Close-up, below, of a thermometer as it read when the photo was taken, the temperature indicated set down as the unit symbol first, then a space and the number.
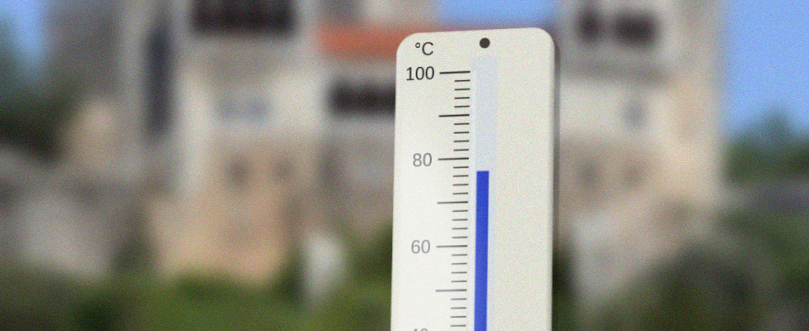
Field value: °C 77
